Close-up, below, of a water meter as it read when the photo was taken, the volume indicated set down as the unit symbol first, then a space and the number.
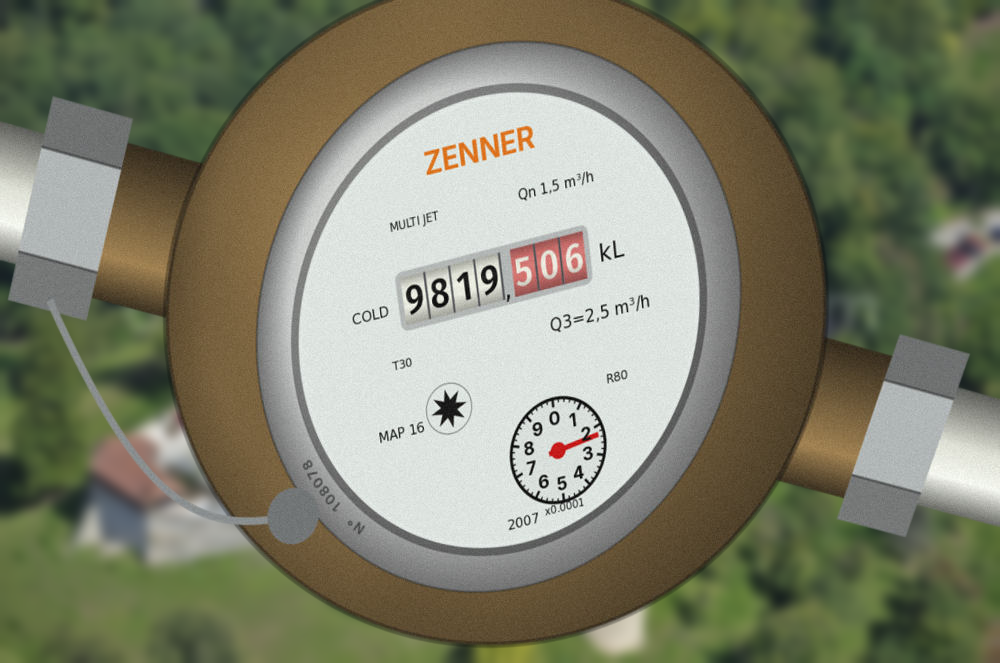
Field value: kL 9819.5062
